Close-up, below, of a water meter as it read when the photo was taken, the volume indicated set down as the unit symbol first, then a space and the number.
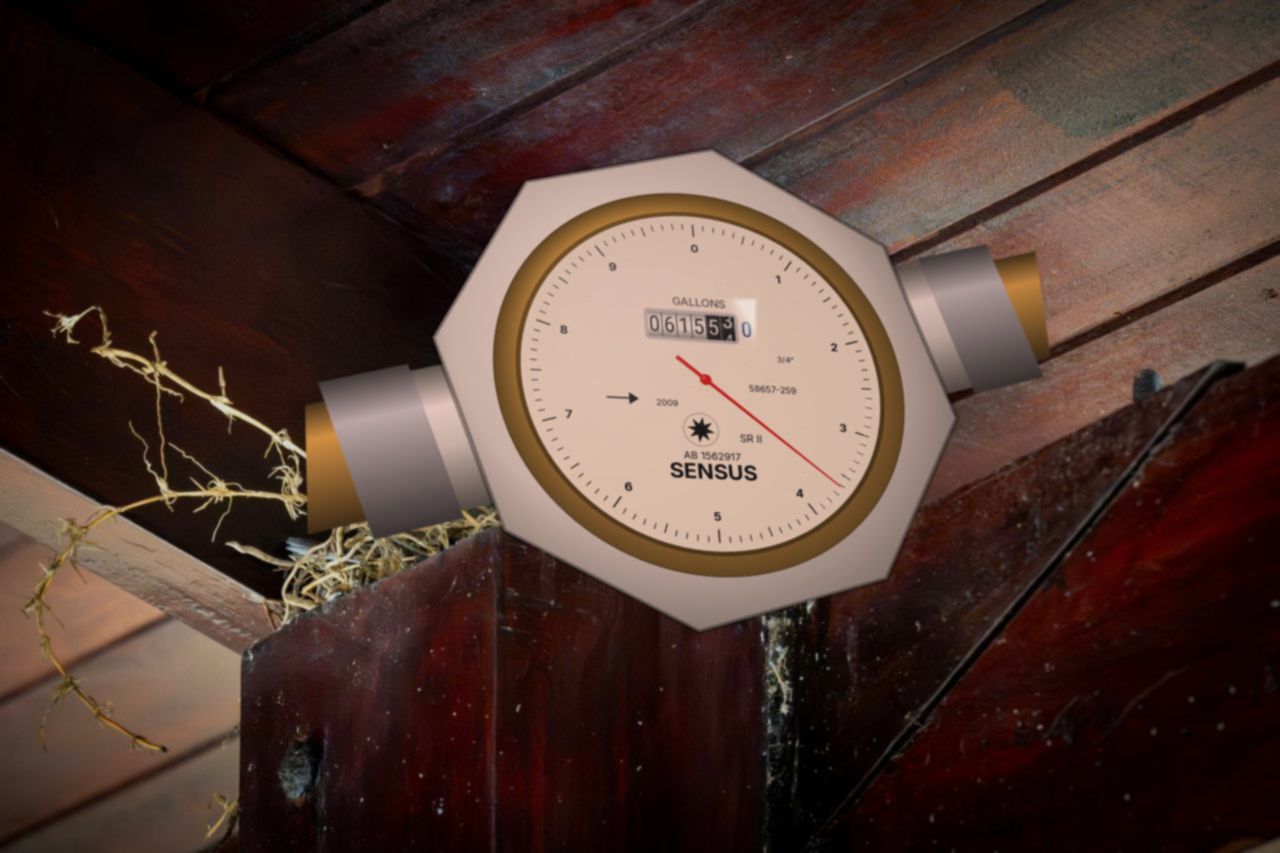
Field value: gal 615533.6
